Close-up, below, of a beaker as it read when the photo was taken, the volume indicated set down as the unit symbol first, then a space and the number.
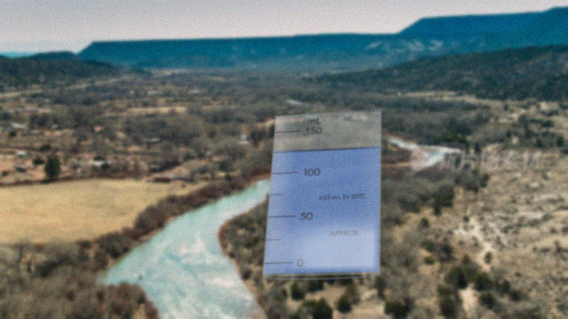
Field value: mL 125
